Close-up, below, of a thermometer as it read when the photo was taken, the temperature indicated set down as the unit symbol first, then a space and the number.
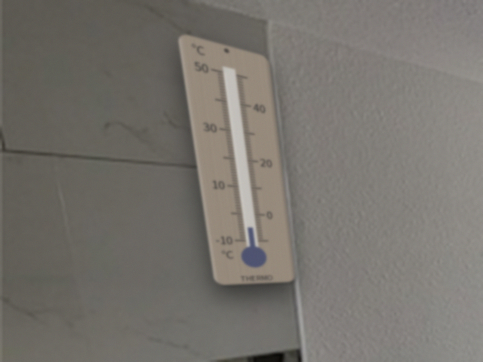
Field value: °C -5
